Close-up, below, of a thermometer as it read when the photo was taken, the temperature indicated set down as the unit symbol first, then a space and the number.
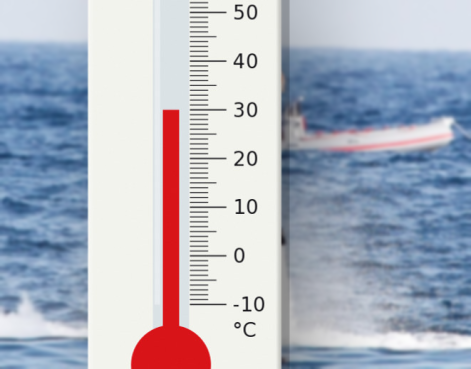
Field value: °C 30
